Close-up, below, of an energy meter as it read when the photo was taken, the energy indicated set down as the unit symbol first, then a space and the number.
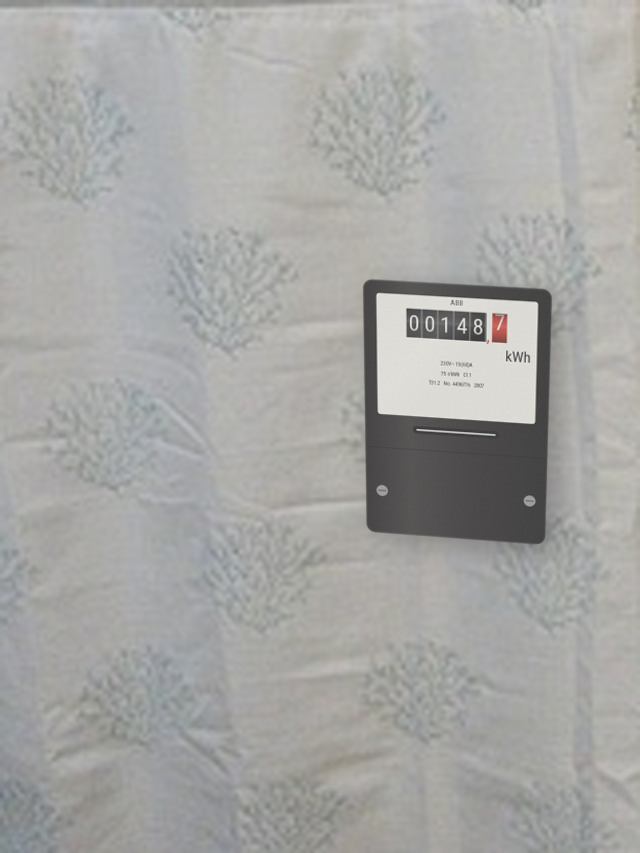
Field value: kWh 148.7
